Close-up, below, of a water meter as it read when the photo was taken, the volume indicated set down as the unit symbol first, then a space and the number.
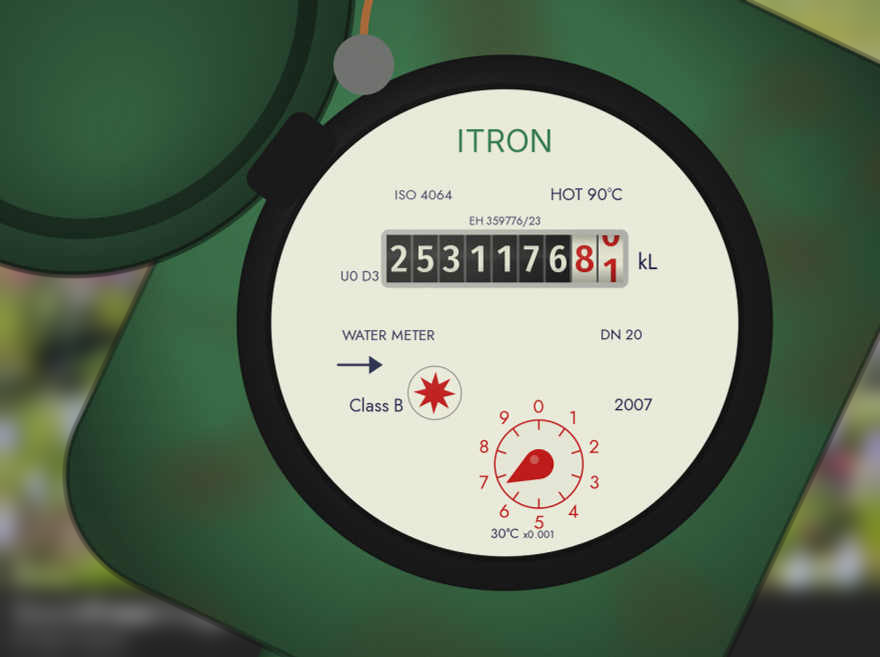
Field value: kL 2531176.806
